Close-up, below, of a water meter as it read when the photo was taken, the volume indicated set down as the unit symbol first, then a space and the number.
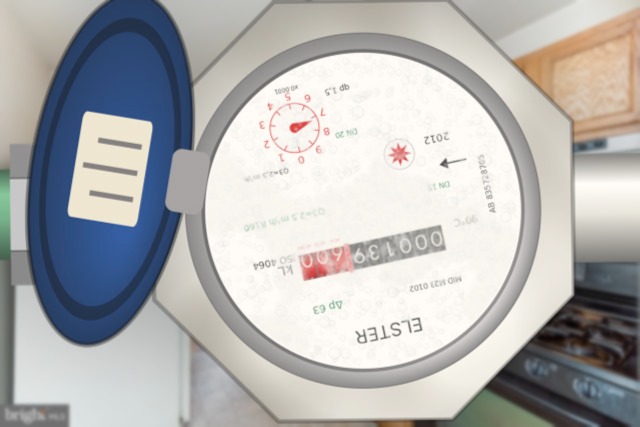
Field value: kL 139.5997
